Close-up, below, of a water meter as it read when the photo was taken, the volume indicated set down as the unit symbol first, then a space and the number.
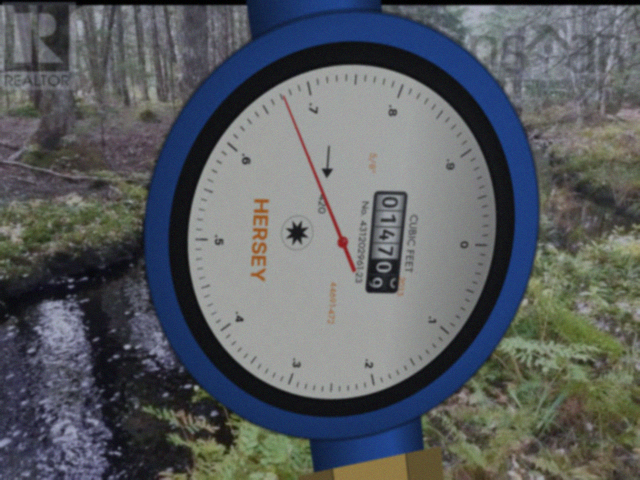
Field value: ft³ 14708.67
